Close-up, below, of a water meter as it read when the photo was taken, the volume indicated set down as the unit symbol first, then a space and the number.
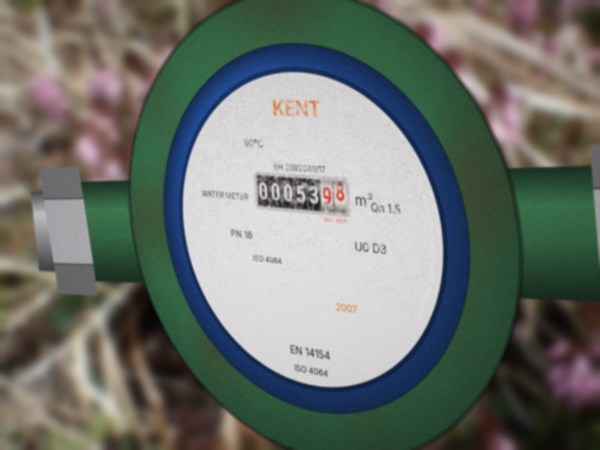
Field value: m³ 53.98
